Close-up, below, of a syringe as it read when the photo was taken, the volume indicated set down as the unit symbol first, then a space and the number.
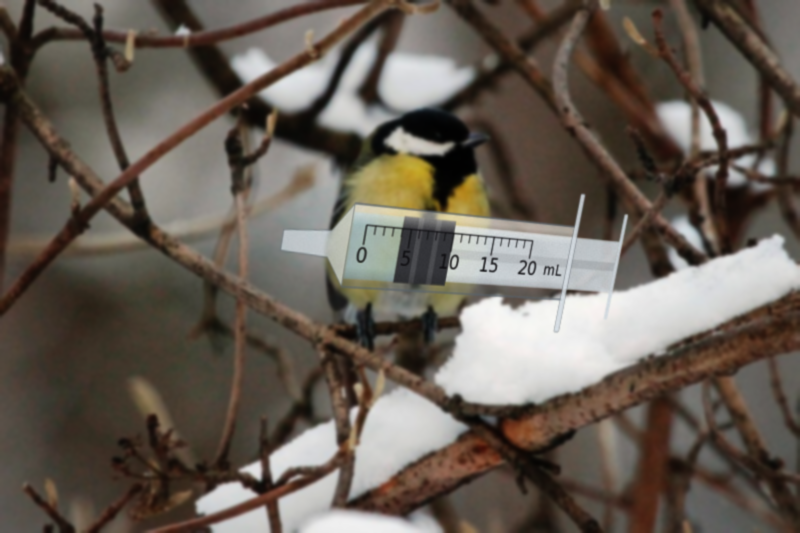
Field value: mL 4
